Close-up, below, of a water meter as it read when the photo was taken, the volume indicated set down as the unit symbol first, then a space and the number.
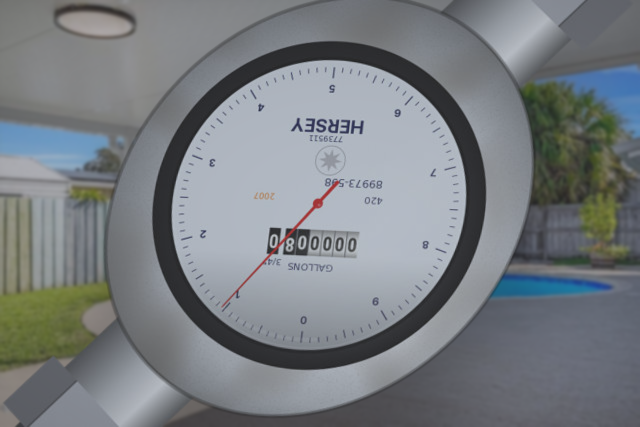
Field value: gal 81.0
